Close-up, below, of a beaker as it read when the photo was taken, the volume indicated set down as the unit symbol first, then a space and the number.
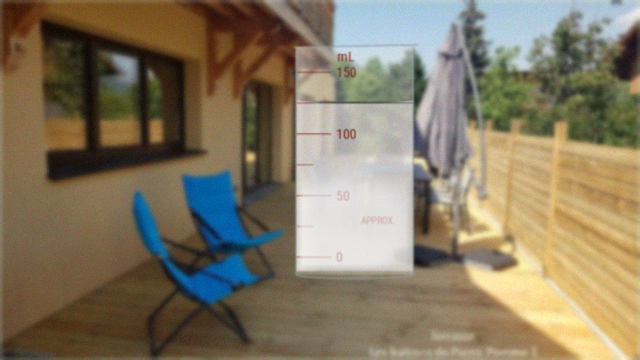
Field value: mL 125
